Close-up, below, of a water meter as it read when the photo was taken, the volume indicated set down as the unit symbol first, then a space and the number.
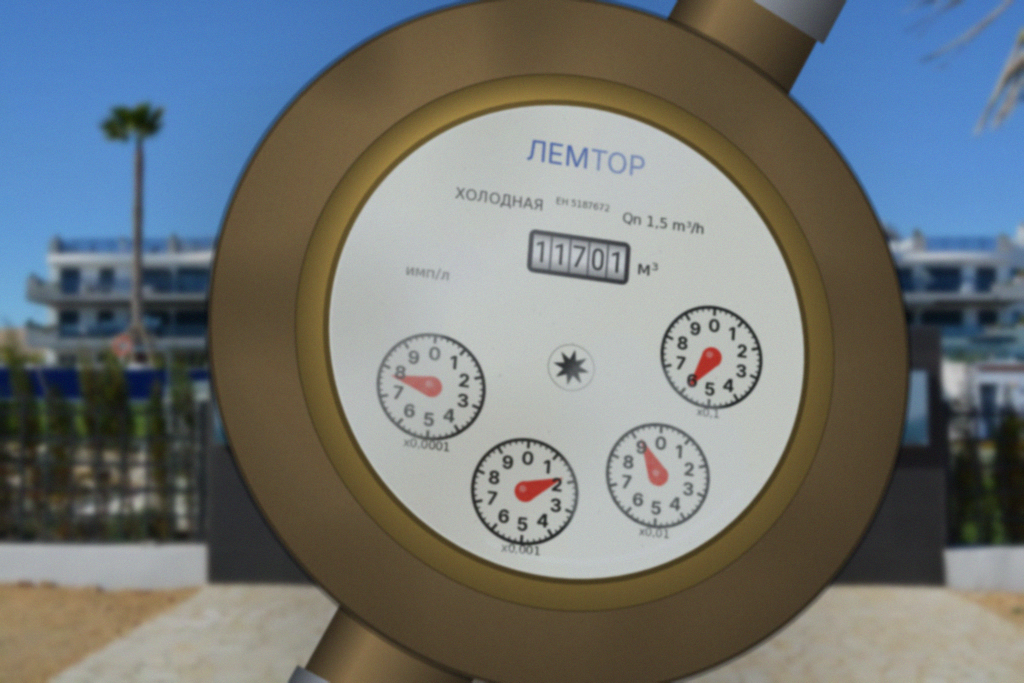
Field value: m³ 11701.5917
